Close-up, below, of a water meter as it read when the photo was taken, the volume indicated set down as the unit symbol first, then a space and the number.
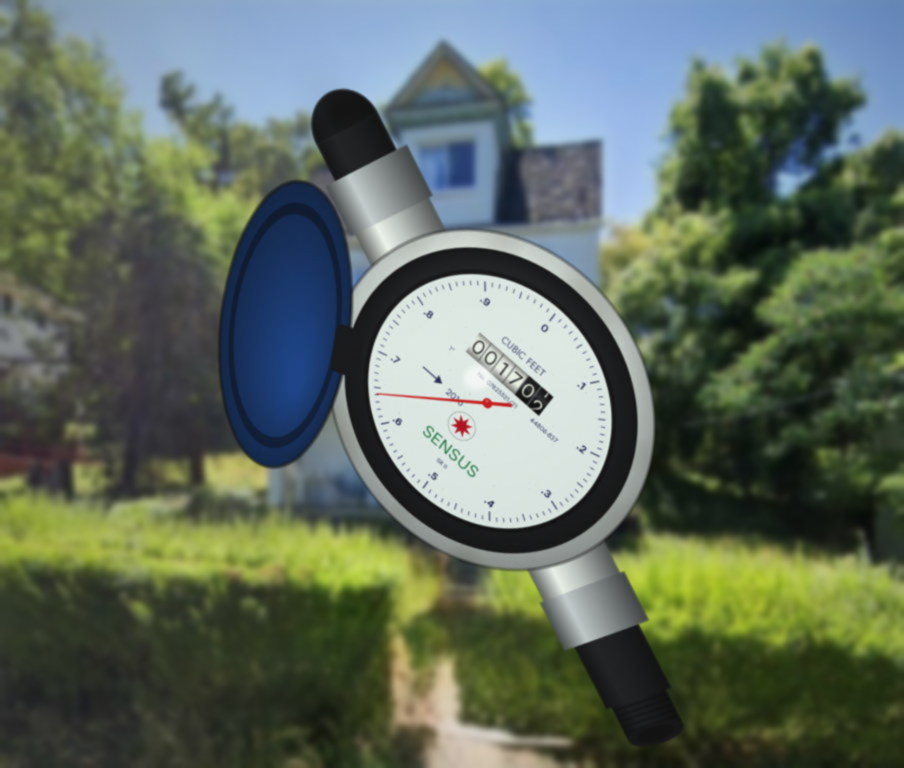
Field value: ft³ 1701.64
